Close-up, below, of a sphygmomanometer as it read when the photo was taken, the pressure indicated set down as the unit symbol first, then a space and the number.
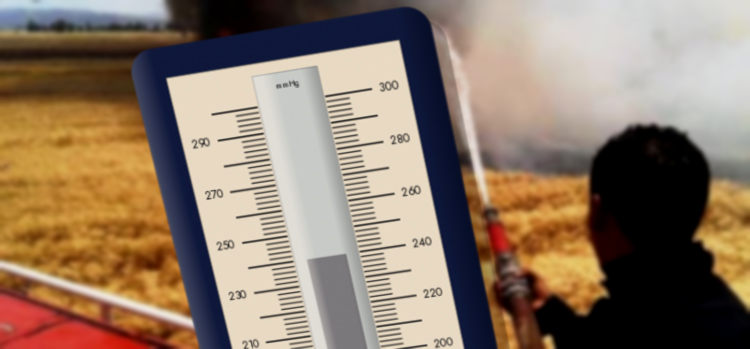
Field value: mmHg 240
